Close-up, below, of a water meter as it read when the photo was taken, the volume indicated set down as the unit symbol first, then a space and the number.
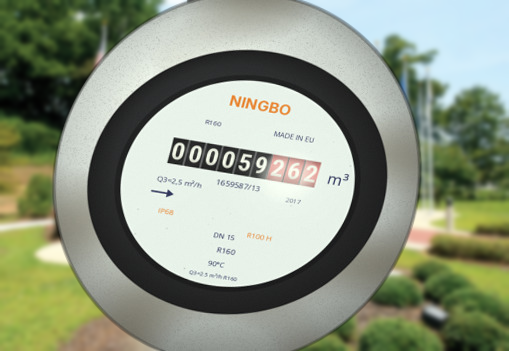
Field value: m³ 59.262
